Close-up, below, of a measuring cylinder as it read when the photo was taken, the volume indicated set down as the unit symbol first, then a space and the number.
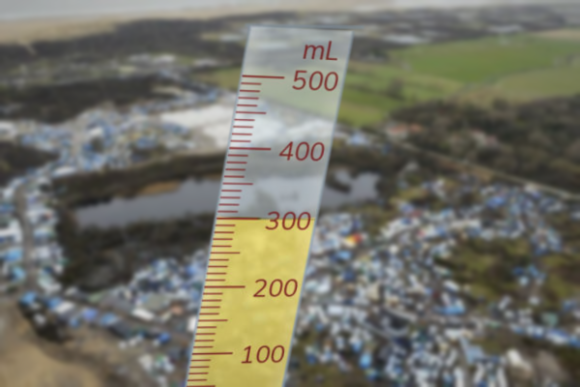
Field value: mL 300
